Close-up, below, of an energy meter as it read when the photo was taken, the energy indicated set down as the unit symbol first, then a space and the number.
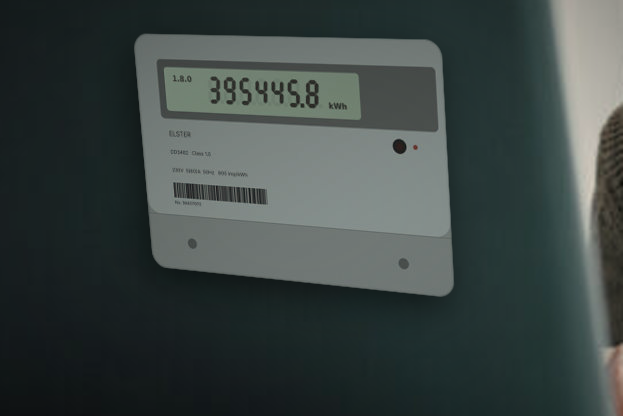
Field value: kWh 395445.8
